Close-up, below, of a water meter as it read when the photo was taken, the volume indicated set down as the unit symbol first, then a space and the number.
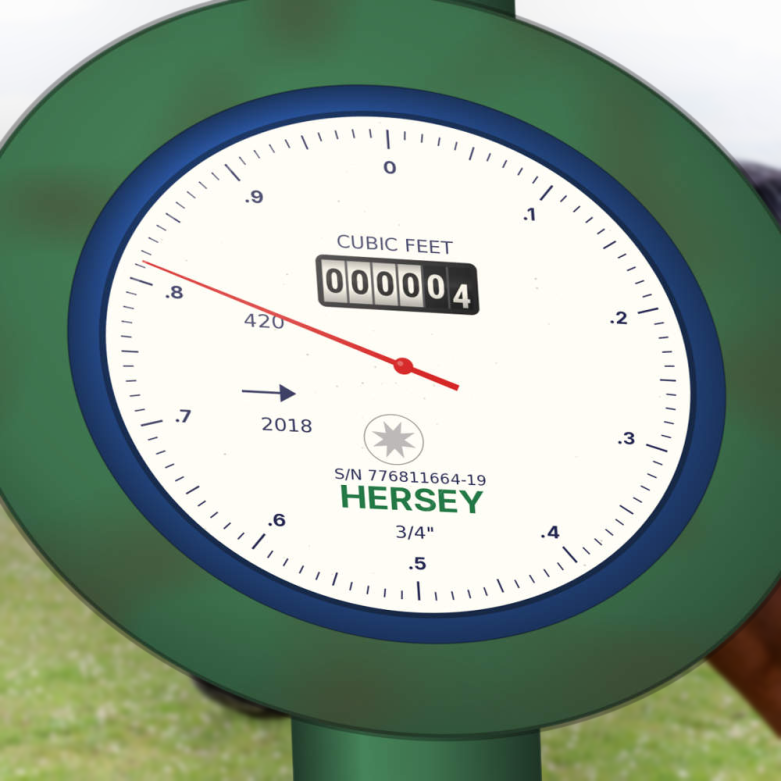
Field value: ft³ 3.81
